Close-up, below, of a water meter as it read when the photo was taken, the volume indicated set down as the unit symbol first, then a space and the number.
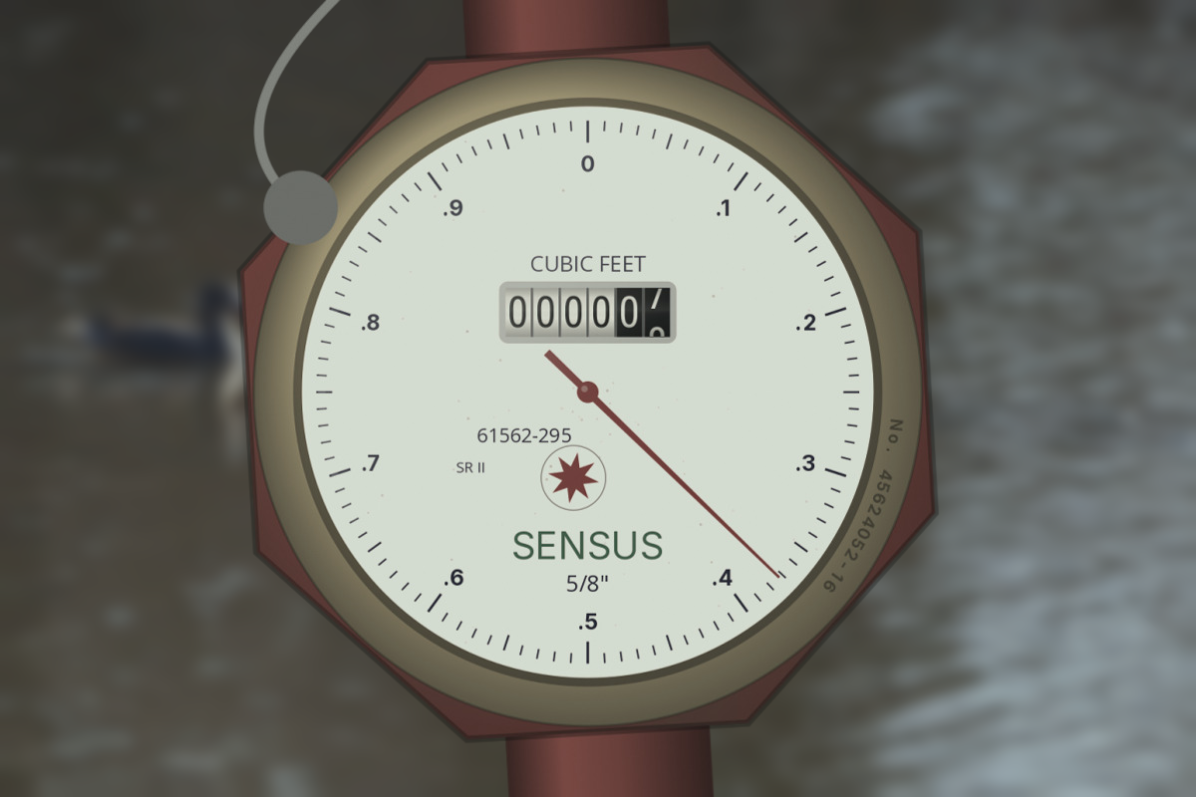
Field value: ft³ 7.37
